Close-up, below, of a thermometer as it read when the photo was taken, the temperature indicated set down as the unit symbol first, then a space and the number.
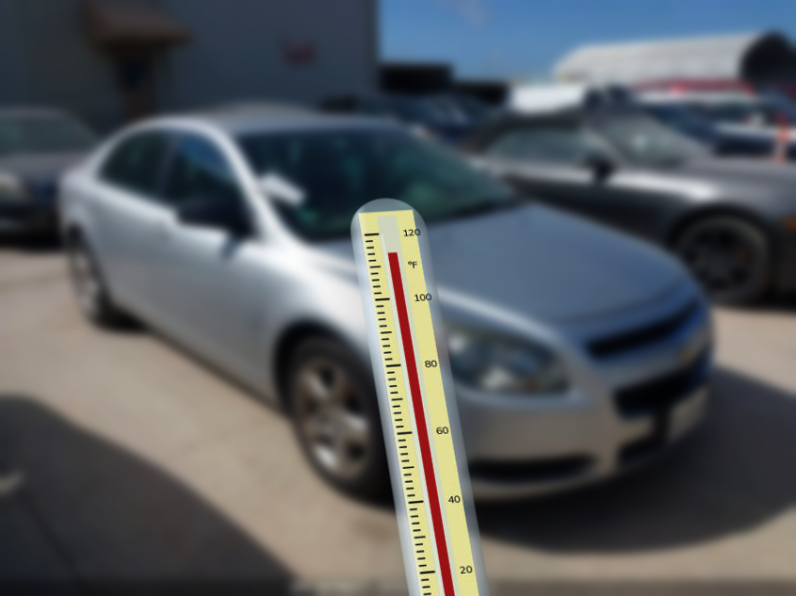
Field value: °F 114
